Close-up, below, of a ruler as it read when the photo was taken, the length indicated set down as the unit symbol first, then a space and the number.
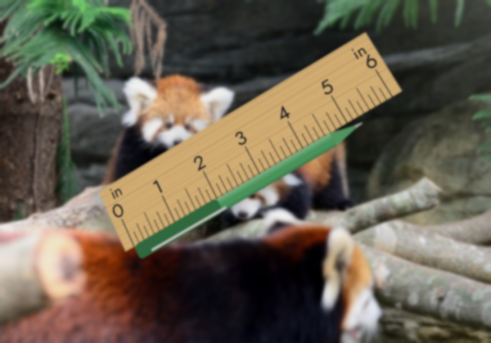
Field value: in 5.25
